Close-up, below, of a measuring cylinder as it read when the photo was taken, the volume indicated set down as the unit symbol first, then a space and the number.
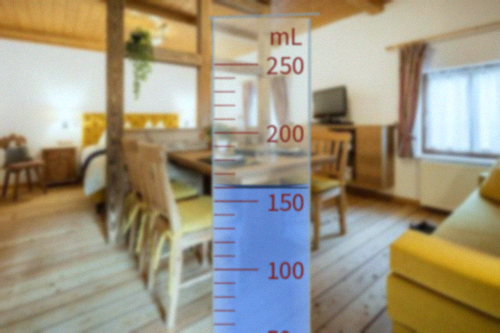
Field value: mL 160
